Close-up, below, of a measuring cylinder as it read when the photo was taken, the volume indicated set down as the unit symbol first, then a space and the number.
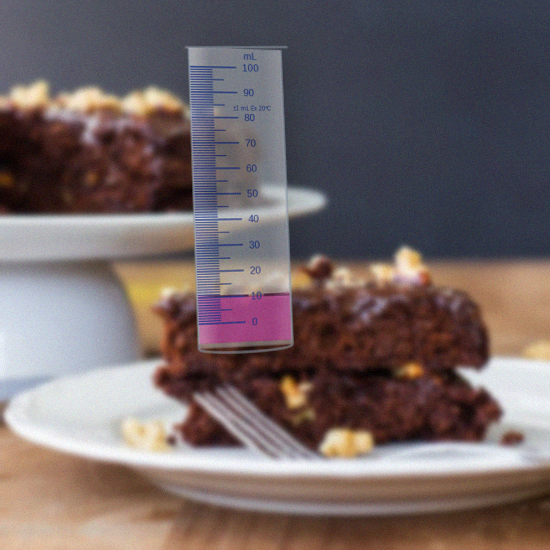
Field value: mL 10
